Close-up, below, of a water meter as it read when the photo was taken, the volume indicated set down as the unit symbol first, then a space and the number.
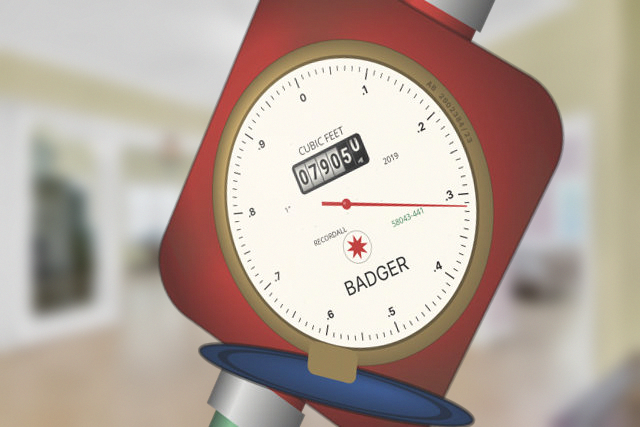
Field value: ft³ 79050.31
